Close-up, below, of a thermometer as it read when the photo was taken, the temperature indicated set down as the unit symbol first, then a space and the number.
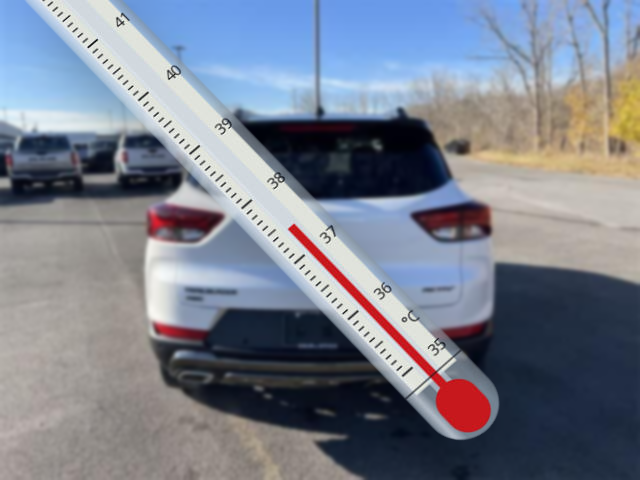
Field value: °C 37.4
